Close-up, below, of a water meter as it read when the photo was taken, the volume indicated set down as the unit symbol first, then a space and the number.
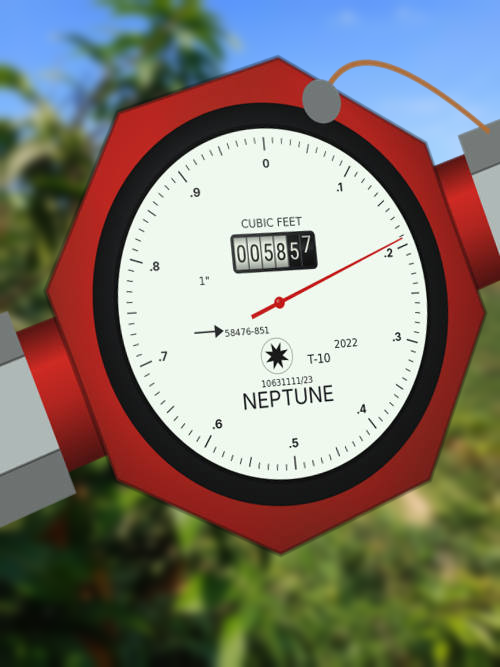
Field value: ft³ 5857.19
